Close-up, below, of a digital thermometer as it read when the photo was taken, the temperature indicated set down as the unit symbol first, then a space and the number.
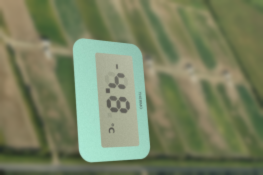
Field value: °C -4.8
